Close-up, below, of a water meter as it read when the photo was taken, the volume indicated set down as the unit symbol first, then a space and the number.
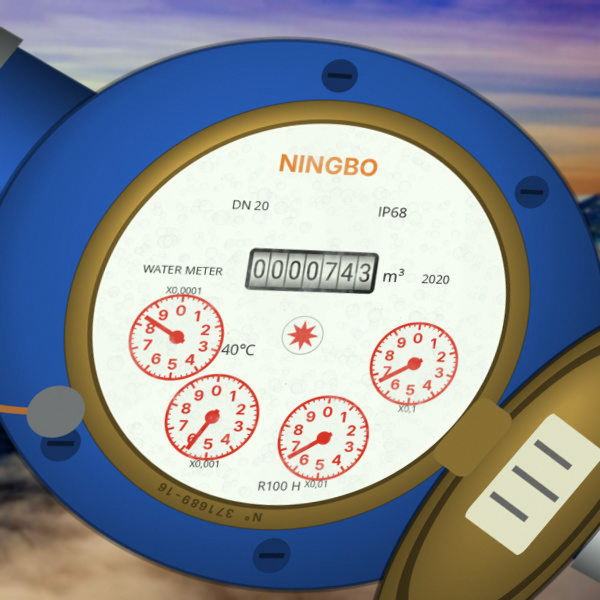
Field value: m³ 743.6658
